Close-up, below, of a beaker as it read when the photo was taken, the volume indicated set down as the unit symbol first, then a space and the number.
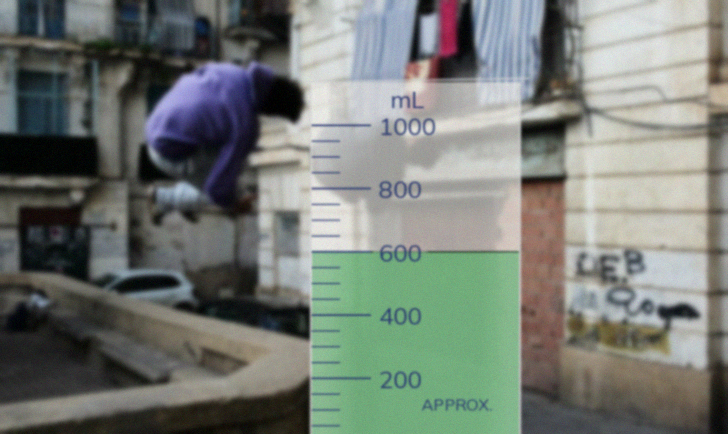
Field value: mL 600
